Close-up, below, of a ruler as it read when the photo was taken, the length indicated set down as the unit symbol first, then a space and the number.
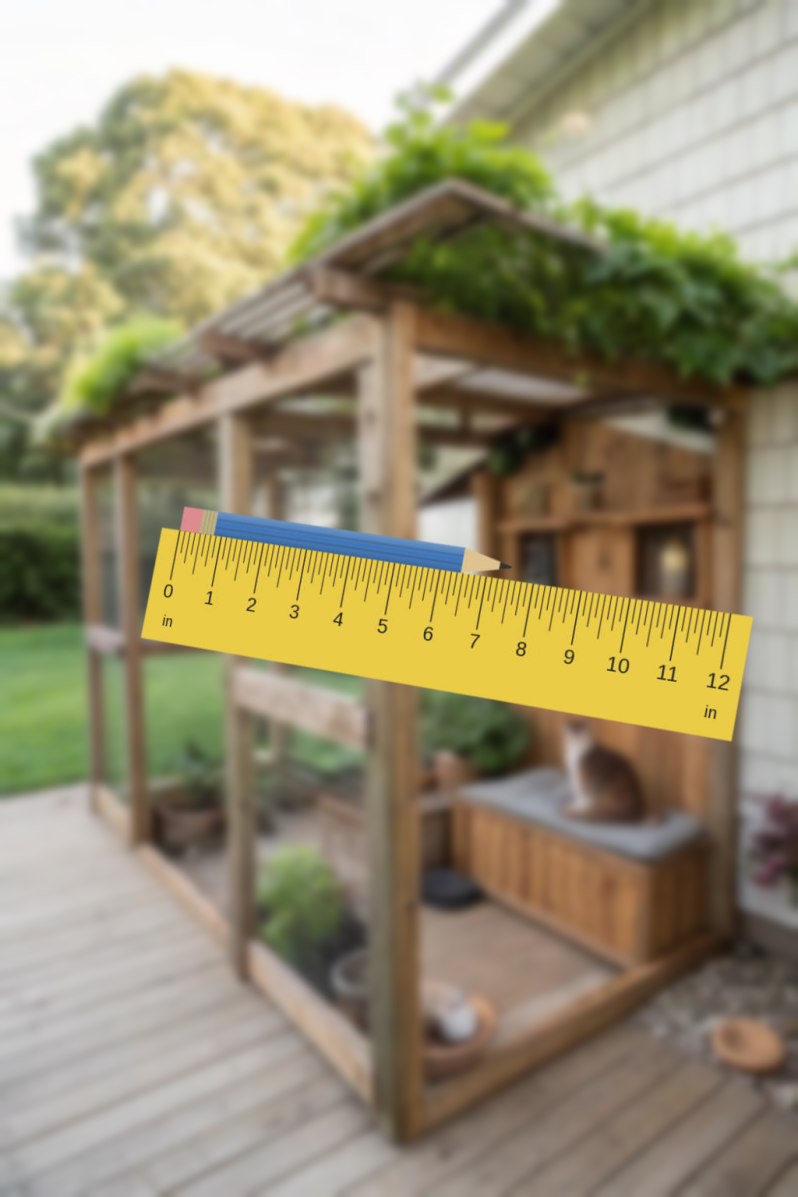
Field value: in 7.5
